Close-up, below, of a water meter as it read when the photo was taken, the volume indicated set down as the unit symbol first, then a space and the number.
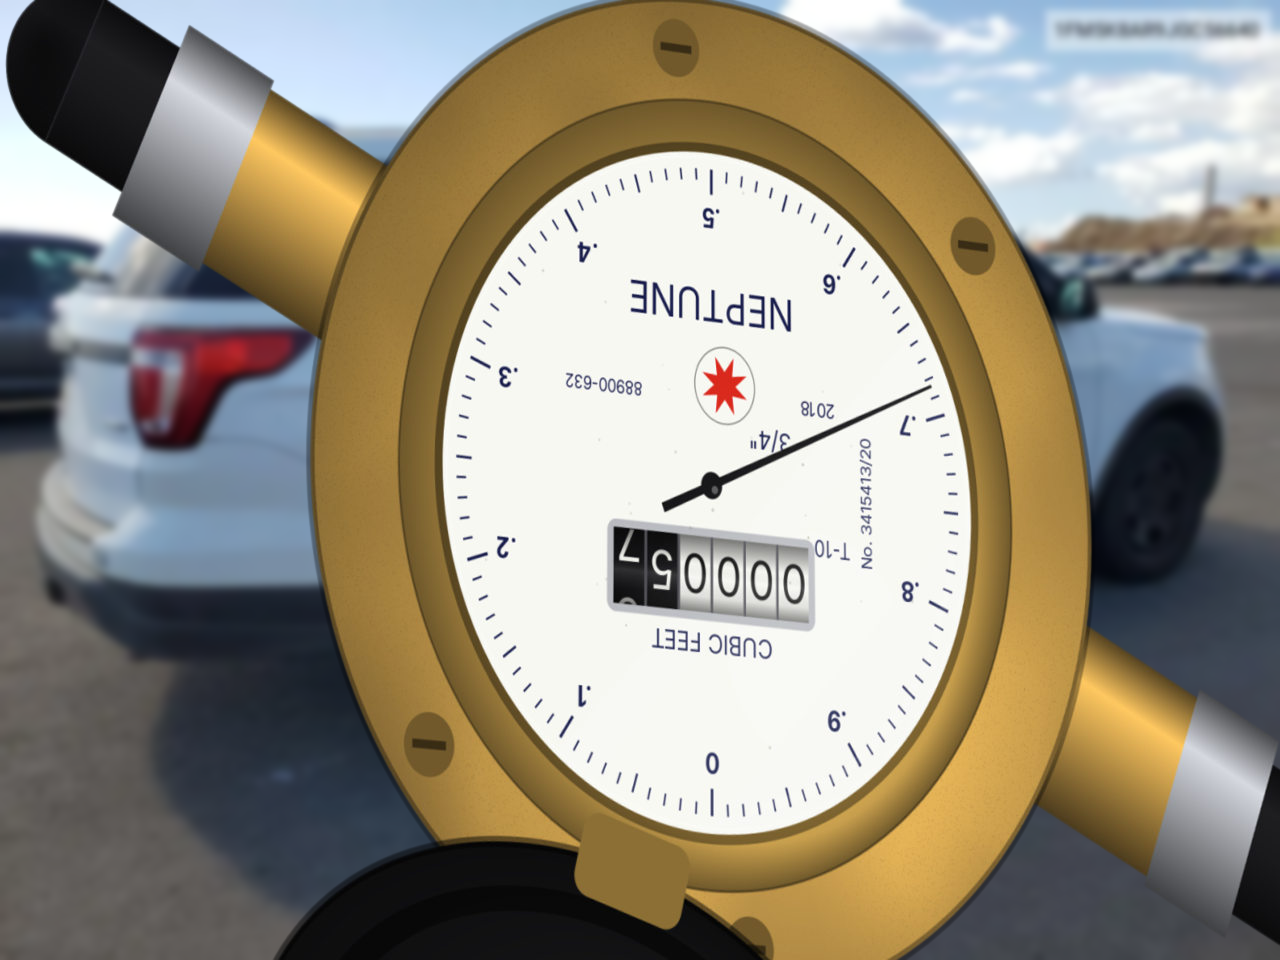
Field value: ft³ 56.68
